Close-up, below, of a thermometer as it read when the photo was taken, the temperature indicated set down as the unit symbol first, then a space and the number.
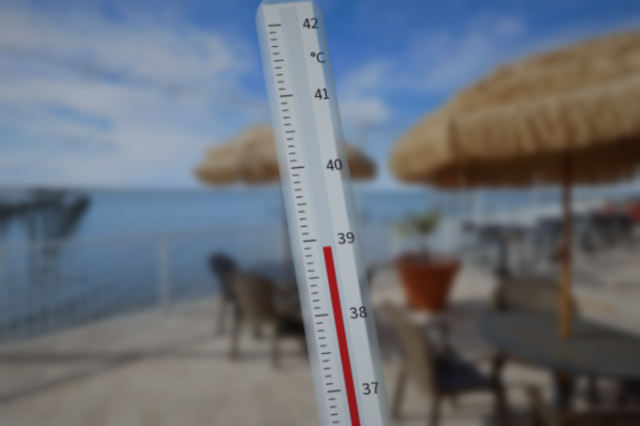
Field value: °C 38.9
